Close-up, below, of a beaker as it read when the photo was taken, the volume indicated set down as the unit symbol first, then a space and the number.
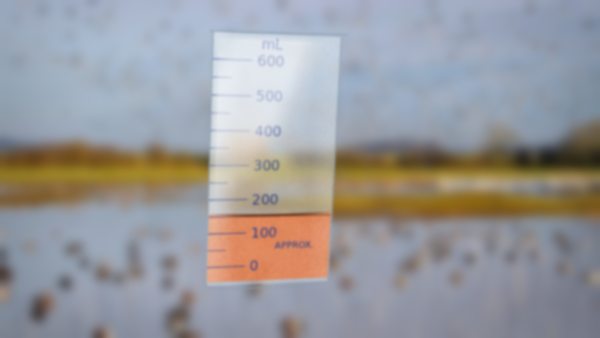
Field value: mL 150
